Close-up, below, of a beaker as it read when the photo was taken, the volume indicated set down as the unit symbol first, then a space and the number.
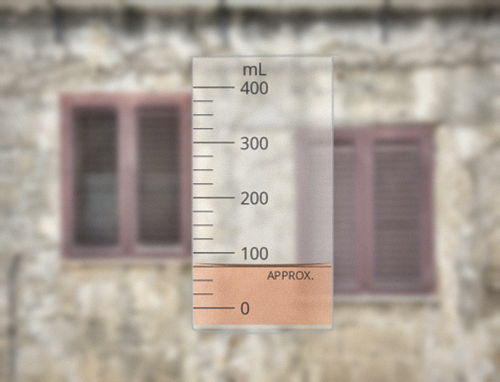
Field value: mL 75
